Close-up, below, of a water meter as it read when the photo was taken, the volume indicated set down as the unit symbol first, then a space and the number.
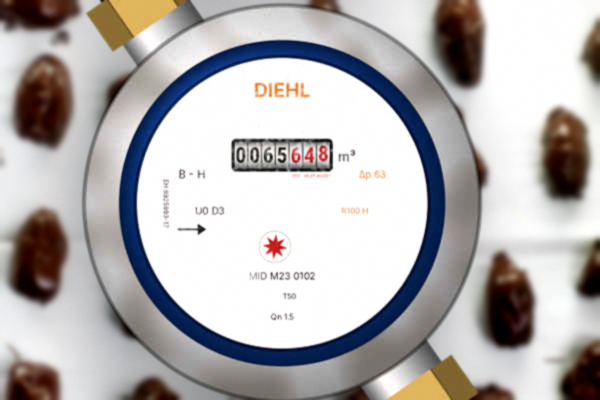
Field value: m³ 65.648
